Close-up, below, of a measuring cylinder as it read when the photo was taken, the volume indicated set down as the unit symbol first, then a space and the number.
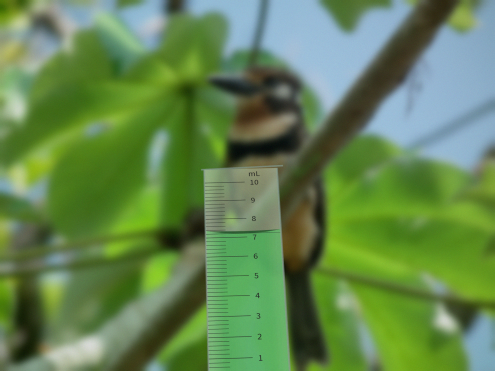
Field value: mL 7.2
